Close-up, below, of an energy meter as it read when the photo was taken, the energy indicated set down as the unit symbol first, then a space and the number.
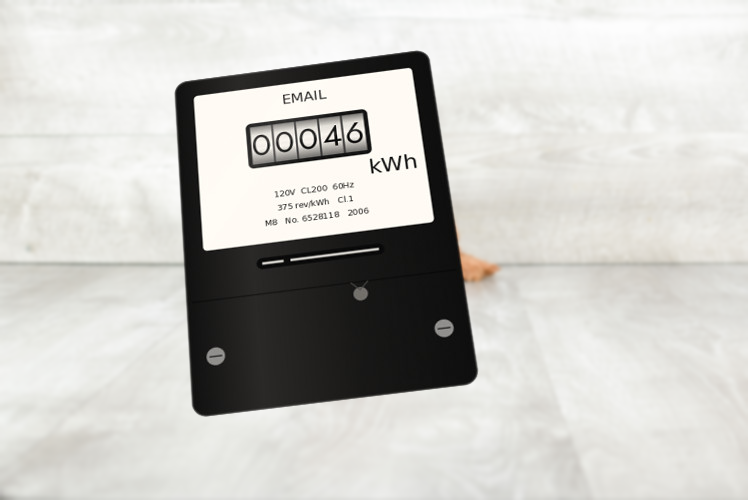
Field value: kWh 46
